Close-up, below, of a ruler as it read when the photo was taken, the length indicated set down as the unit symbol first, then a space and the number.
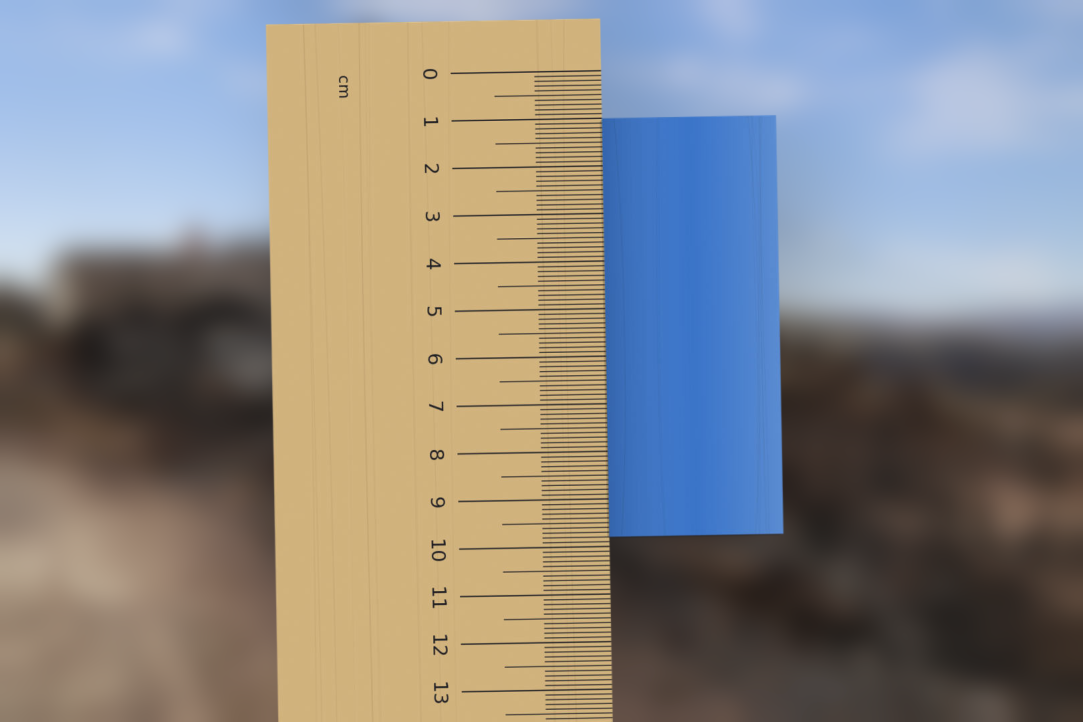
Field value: cm 8.8
